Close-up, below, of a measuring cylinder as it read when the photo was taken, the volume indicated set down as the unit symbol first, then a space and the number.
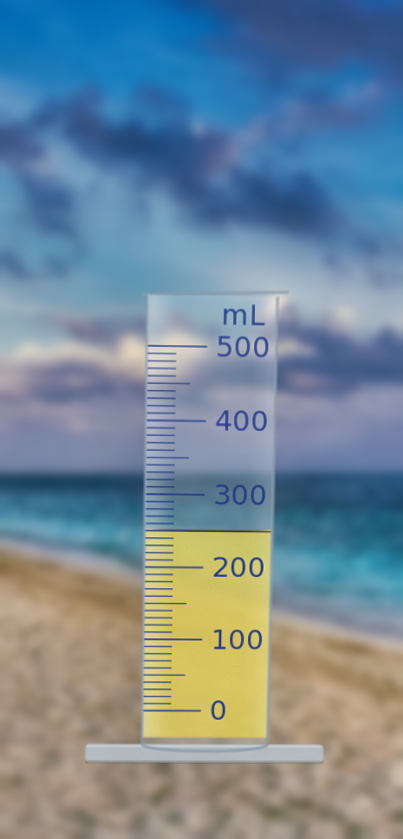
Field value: mL 250
